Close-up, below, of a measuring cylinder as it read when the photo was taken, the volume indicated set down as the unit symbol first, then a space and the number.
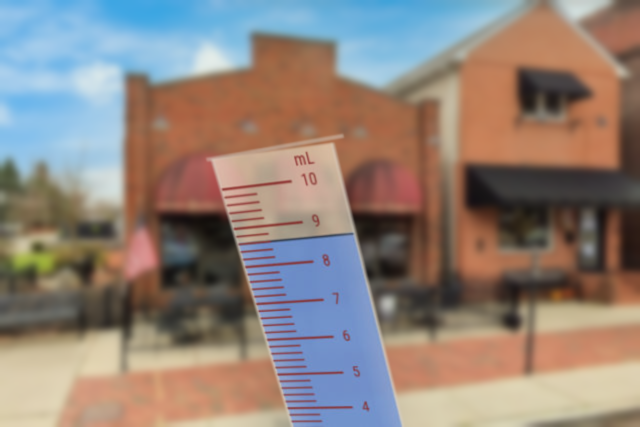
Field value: mL 8.6
